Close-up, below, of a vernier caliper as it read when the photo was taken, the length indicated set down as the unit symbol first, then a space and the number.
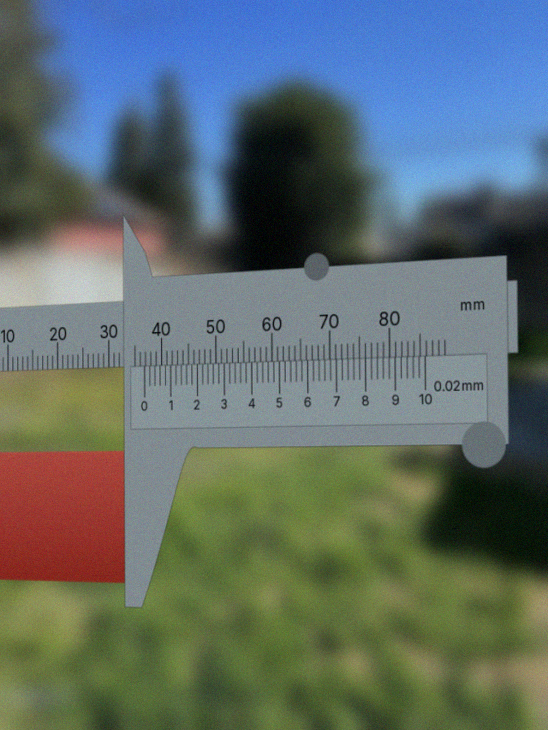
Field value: mm 36.8
